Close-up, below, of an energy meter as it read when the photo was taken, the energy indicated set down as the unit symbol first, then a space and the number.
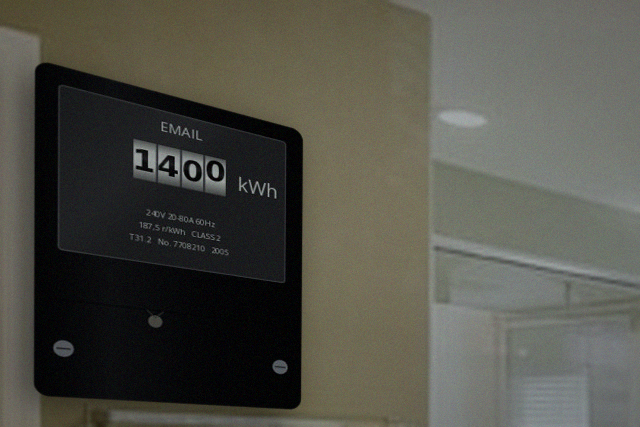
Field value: kWh 1400
